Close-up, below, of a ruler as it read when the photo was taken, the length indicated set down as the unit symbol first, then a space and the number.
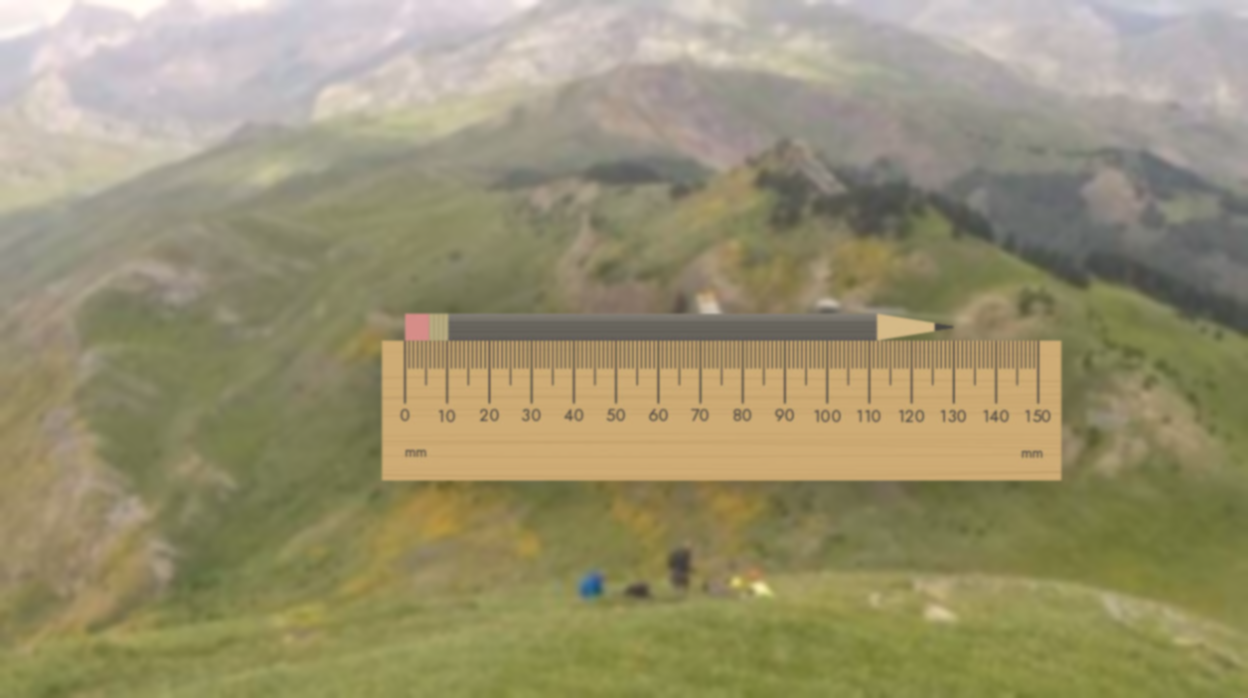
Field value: mm 130
